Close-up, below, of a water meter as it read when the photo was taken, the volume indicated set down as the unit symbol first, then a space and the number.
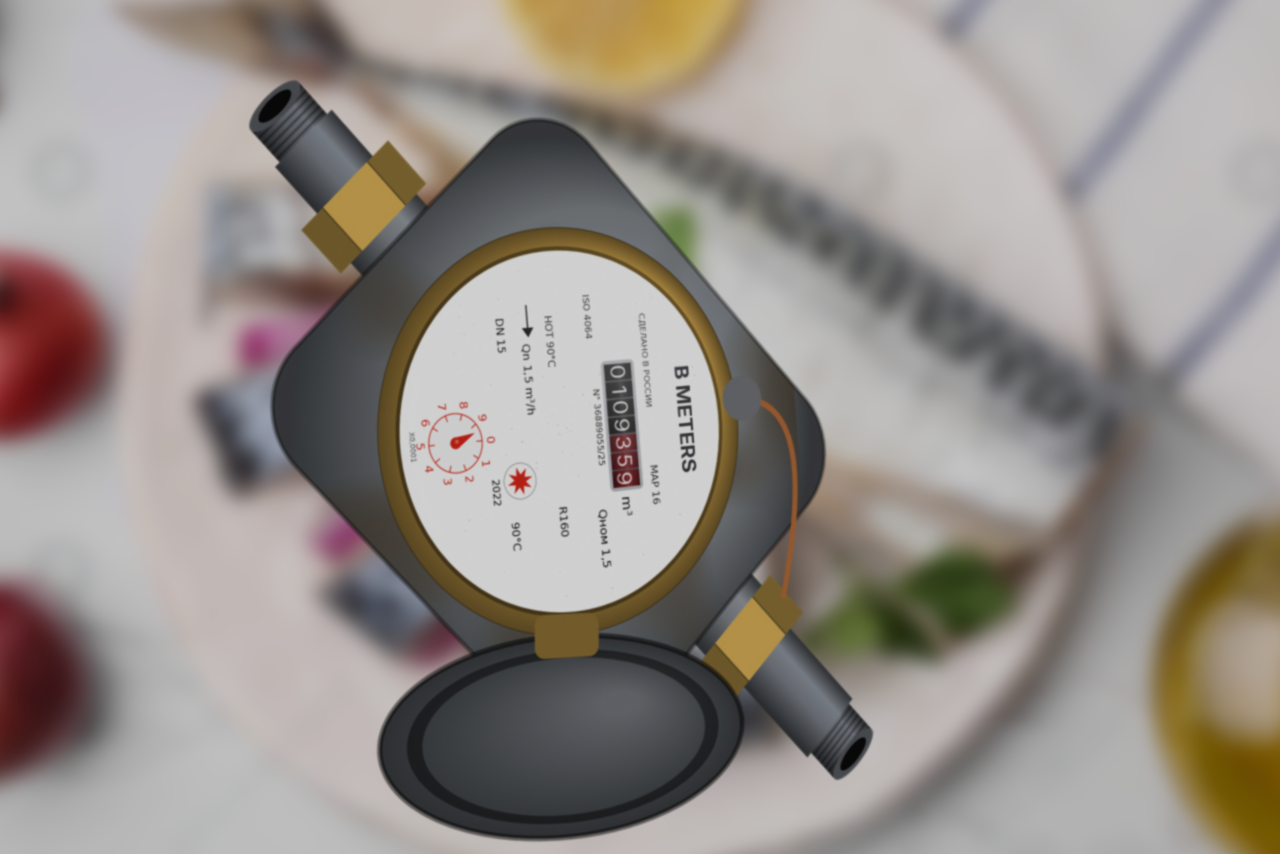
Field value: m³ 109.3589
